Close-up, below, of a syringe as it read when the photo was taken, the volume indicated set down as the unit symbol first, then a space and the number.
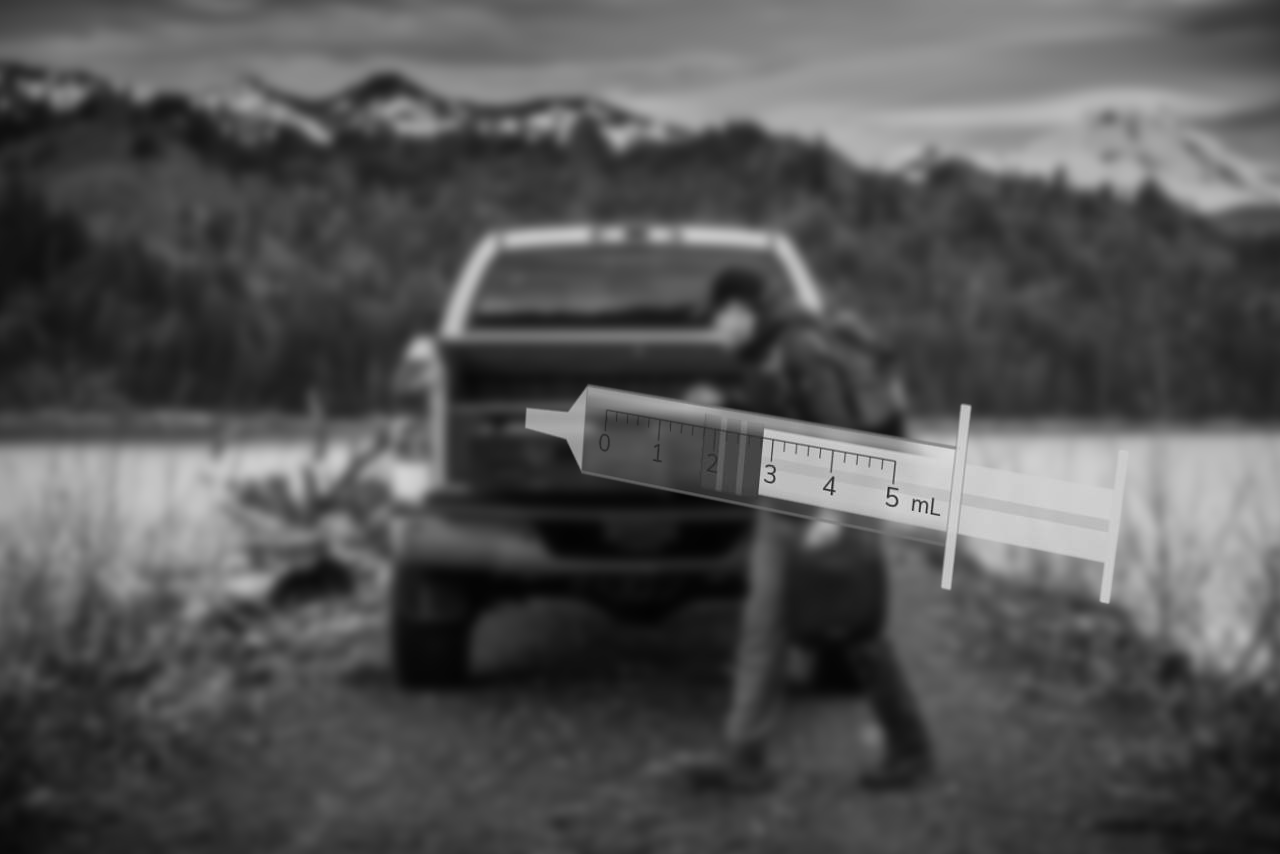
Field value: mL 1.8
